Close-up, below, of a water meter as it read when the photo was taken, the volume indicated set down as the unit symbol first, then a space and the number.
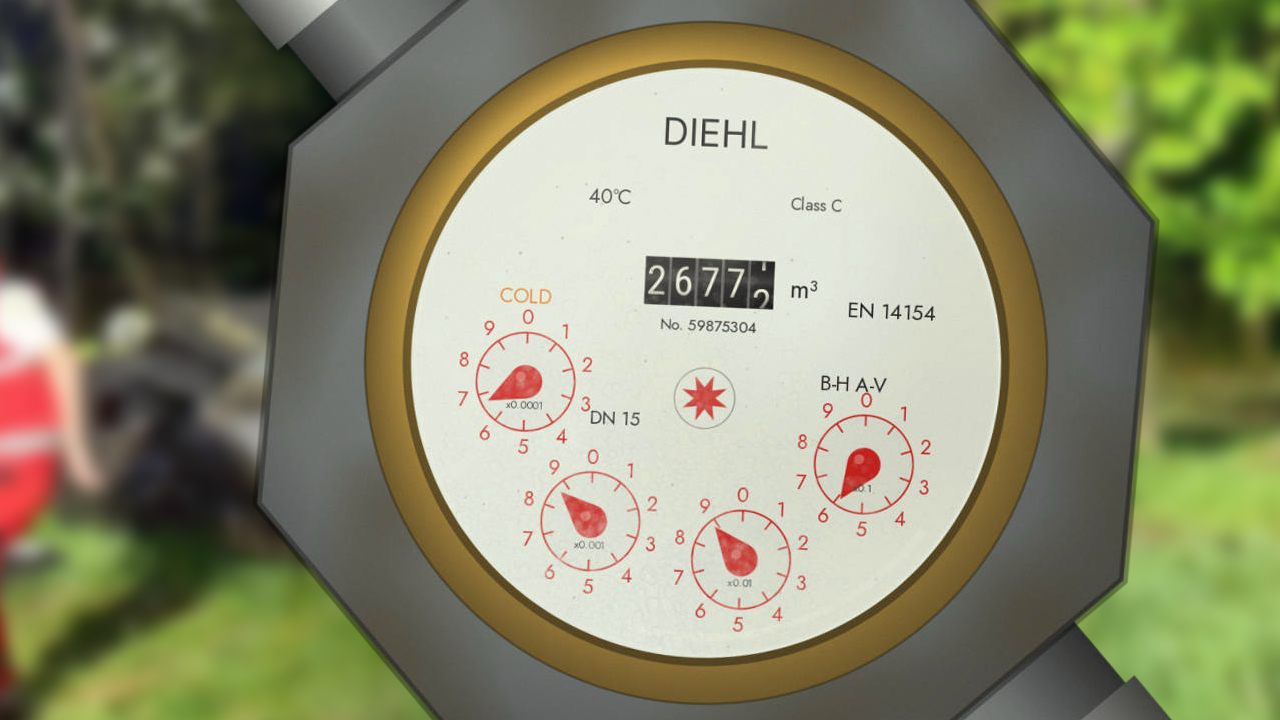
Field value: m³ 26771.5886
